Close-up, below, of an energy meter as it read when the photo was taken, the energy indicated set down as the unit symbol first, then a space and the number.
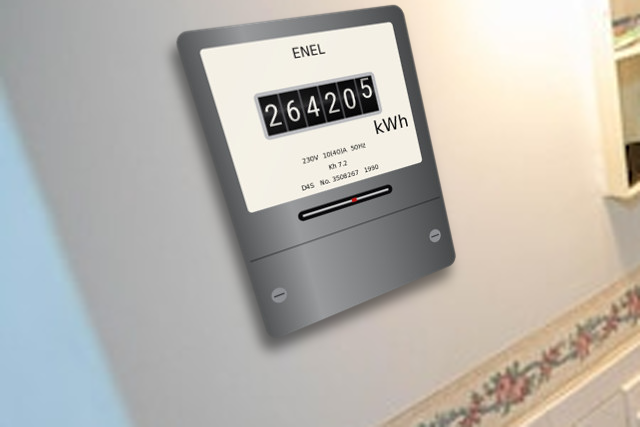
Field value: kWh 264205
